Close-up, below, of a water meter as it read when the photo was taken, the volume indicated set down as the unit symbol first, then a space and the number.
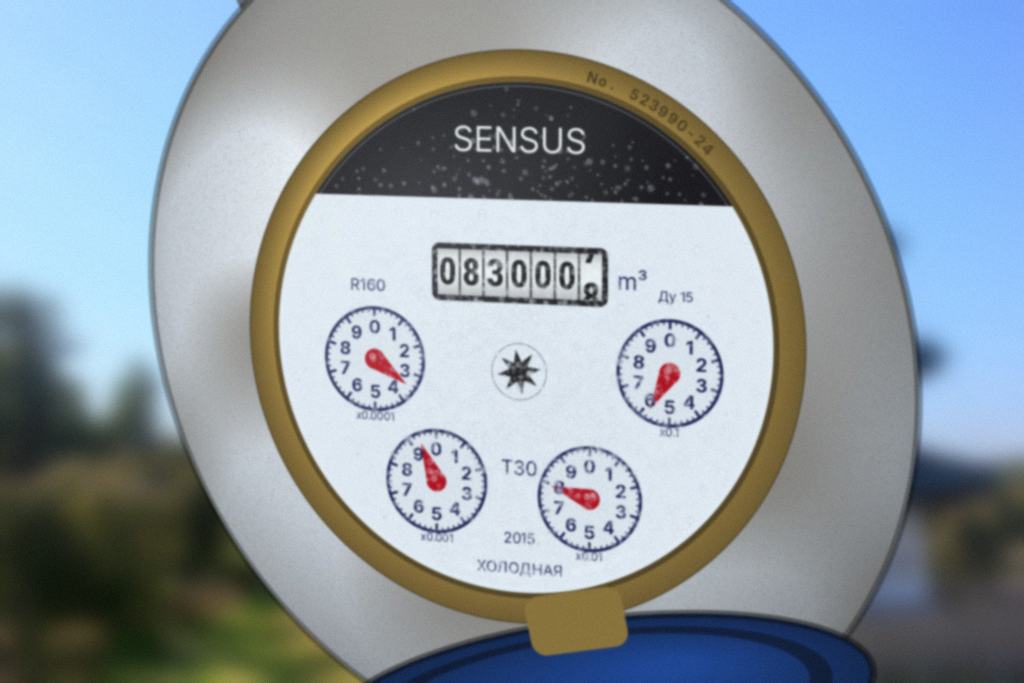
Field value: m³ 830007.5793
